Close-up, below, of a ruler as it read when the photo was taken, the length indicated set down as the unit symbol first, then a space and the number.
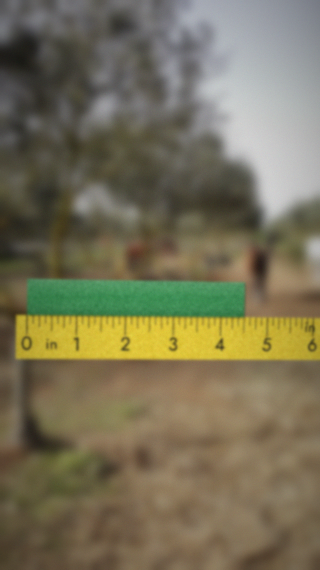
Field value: in 4.5
